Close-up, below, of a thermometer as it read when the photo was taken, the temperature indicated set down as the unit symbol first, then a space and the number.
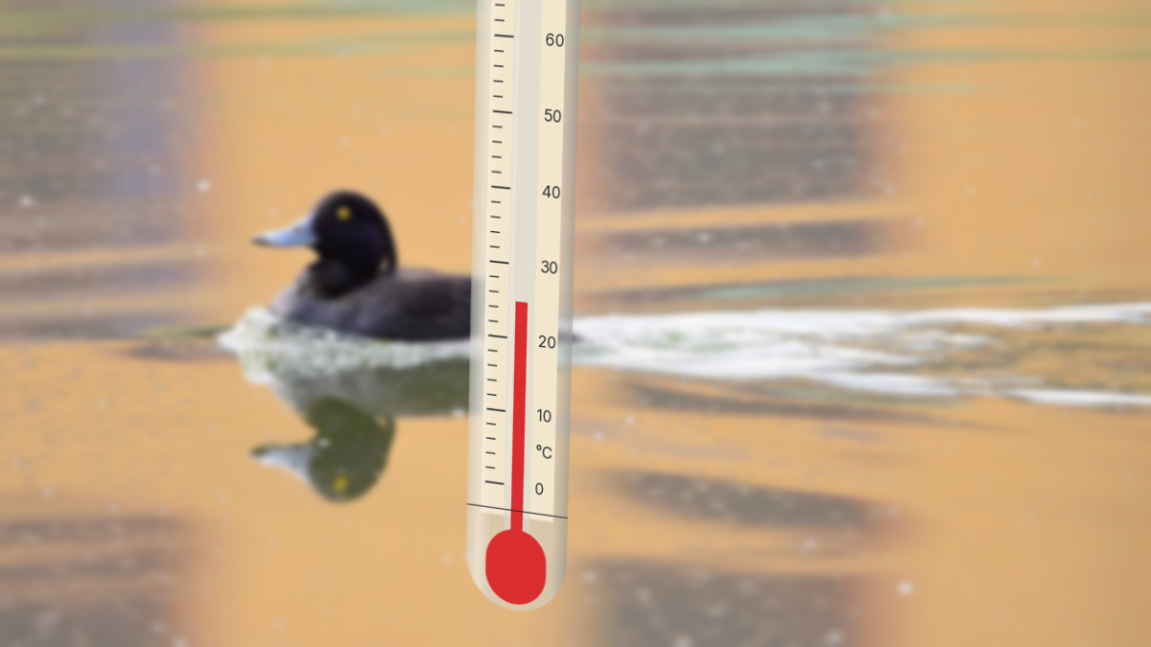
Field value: °C 25
